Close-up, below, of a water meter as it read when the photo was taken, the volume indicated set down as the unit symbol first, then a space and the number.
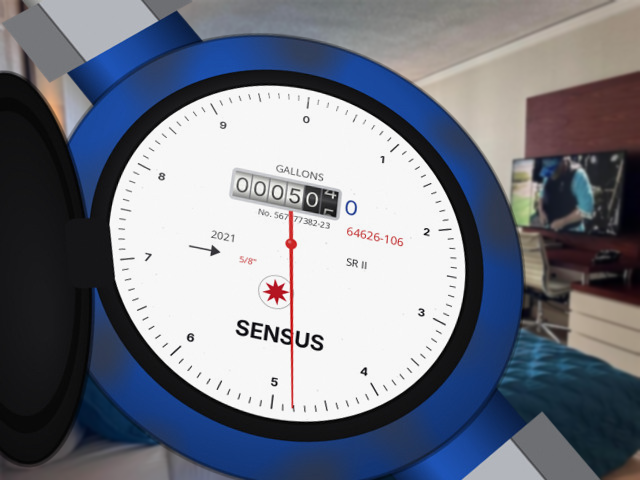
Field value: gal 5044.8
